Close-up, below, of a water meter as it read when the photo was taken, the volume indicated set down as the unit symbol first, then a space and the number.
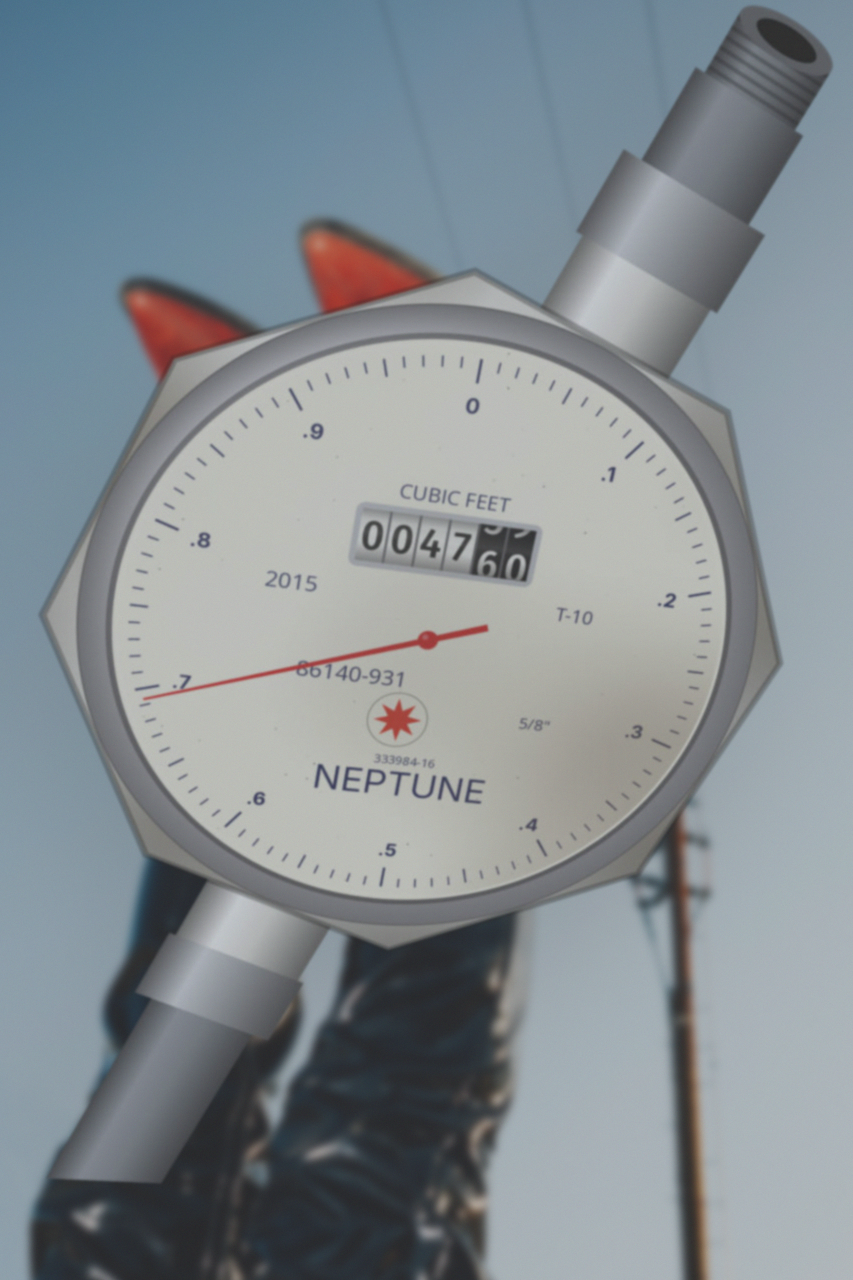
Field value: ft³ 4759.69
